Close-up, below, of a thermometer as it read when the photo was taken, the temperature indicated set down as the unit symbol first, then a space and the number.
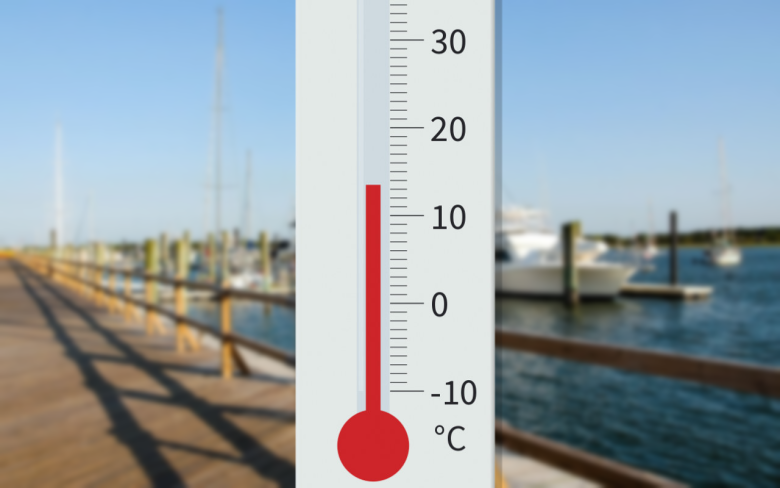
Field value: °C 13.5
